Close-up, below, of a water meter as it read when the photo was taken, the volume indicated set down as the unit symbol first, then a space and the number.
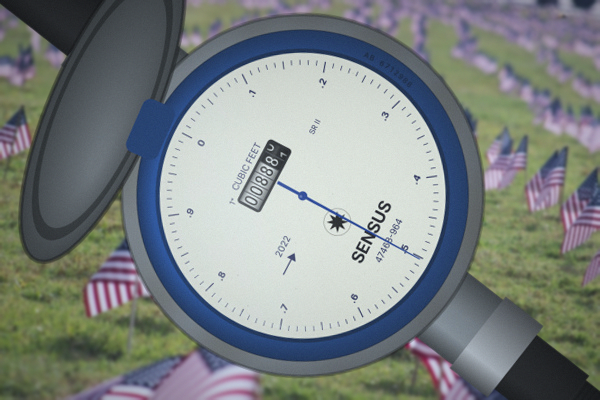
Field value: ft³ 8880.50
